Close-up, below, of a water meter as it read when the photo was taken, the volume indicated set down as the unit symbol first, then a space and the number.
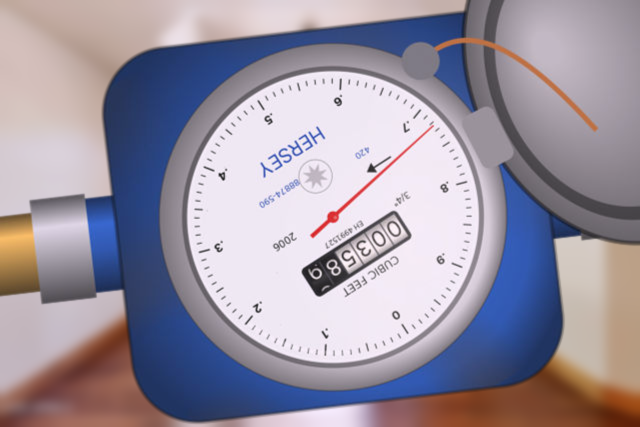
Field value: ft³ 3588.72
